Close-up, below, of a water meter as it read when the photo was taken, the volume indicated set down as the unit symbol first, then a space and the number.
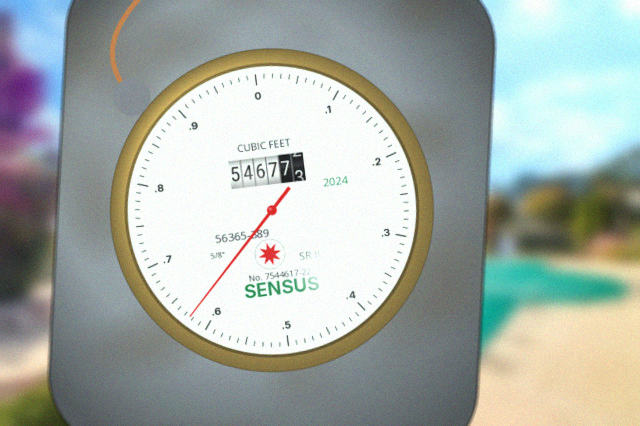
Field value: ft³ 546772.62
